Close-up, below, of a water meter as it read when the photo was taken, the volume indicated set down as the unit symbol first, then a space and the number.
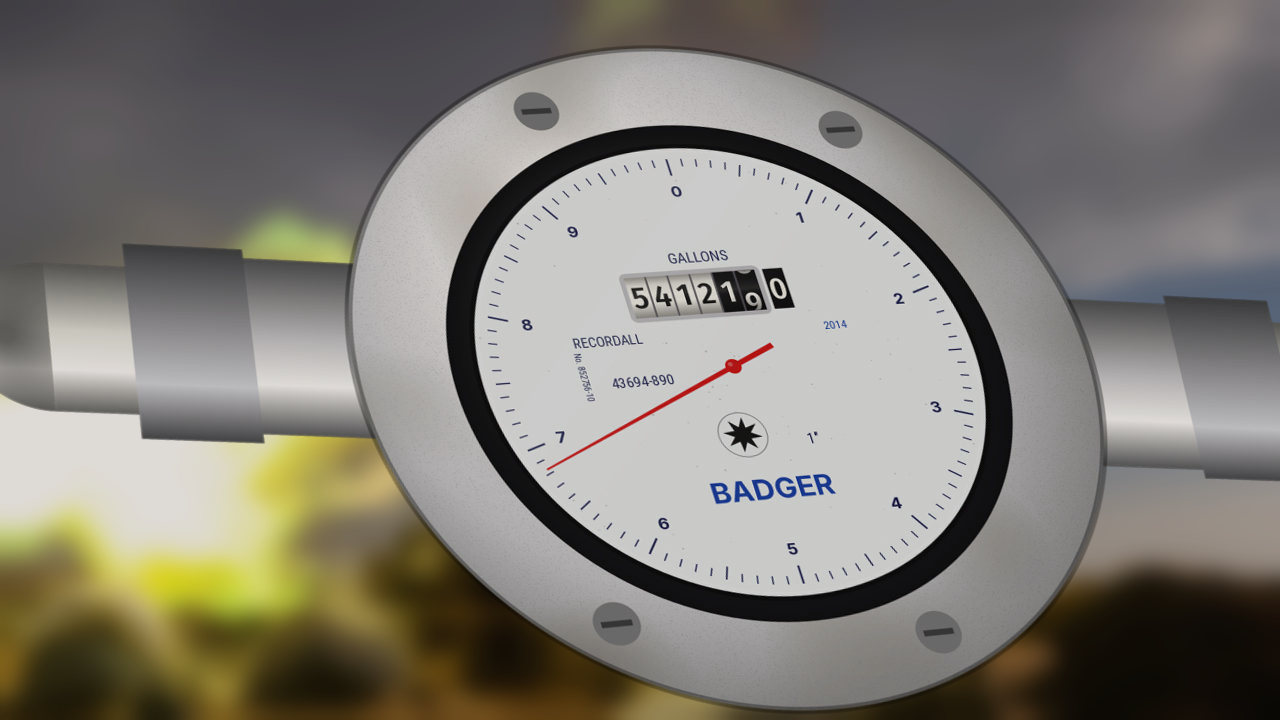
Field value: gal 5412186.8
